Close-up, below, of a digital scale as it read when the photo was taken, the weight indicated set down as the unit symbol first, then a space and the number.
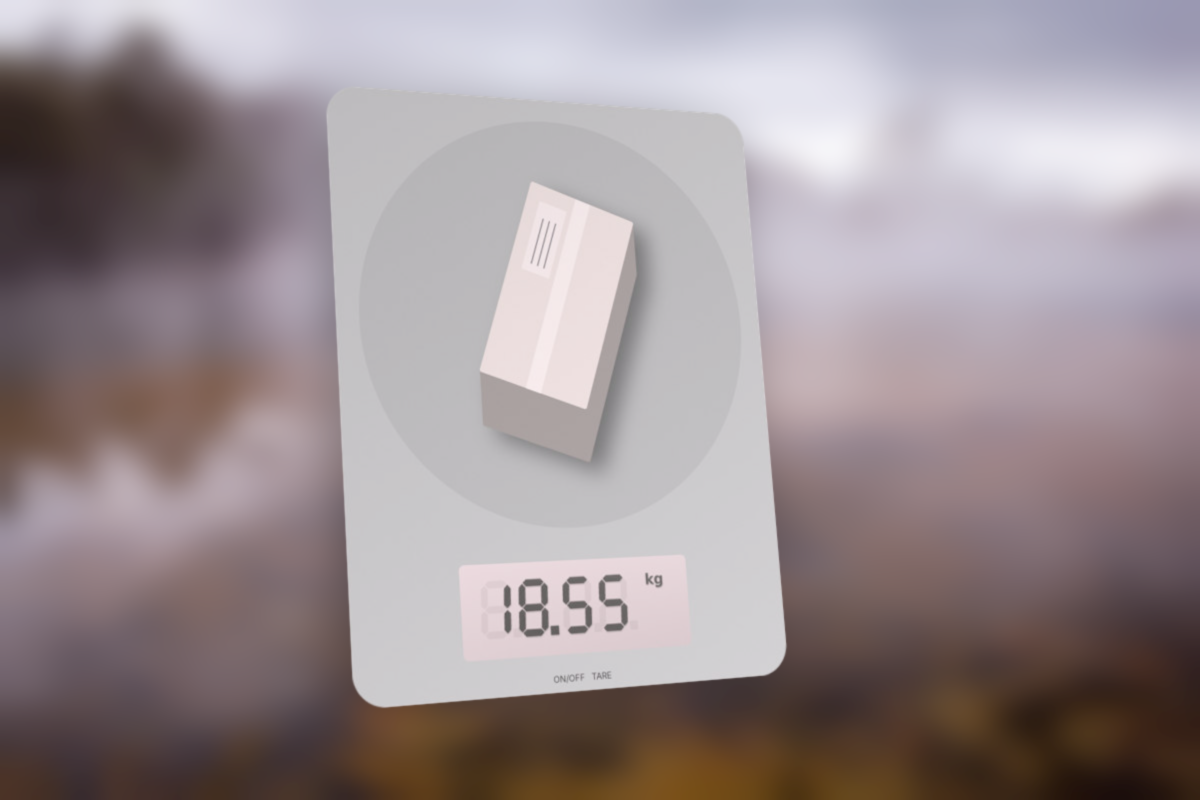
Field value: kg 18.55
